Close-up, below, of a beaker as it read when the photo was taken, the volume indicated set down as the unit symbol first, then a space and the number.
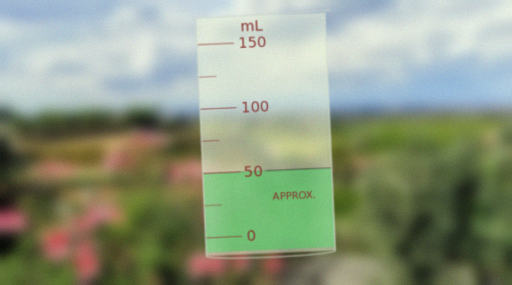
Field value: mL 50
